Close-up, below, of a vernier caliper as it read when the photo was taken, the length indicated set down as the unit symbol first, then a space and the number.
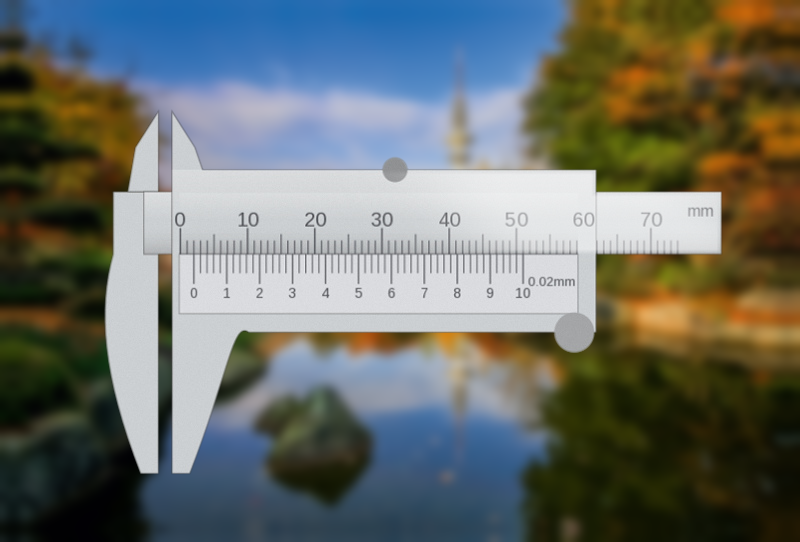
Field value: mm 2.0
